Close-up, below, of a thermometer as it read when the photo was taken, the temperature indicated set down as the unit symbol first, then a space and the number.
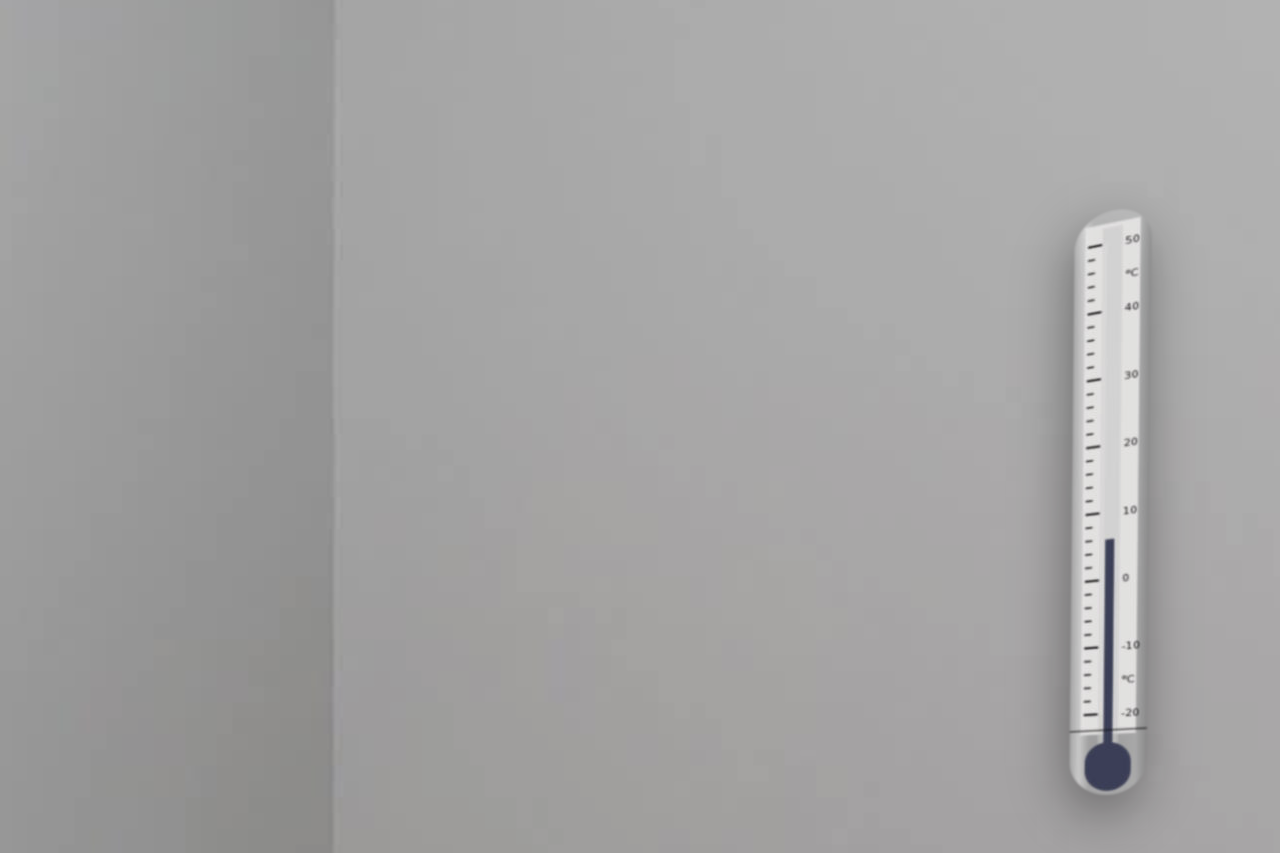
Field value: °C 6
